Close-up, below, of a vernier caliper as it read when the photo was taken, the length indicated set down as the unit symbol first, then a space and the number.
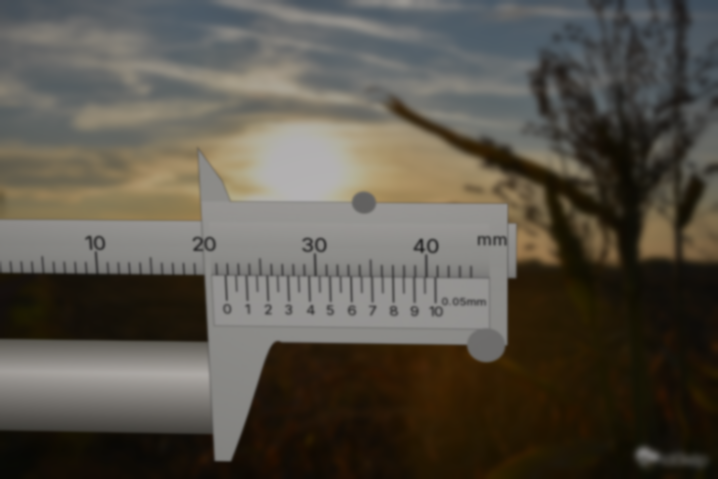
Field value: mm 21.8
